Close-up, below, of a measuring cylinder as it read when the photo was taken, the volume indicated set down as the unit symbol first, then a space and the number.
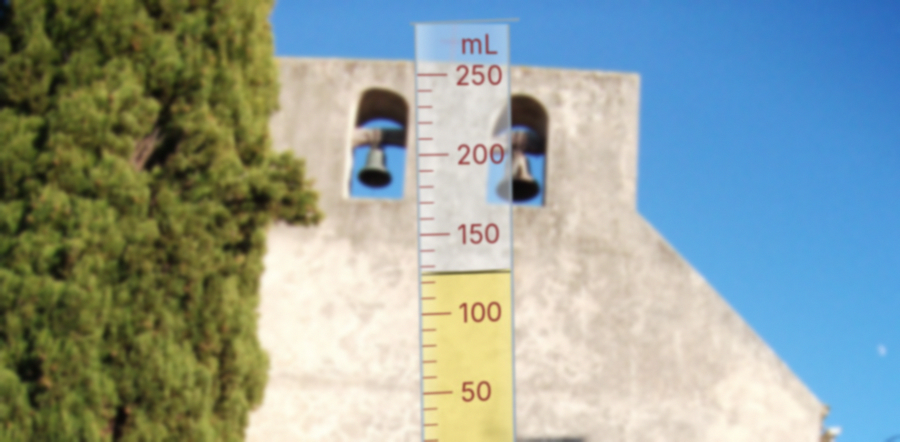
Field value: mL 125
